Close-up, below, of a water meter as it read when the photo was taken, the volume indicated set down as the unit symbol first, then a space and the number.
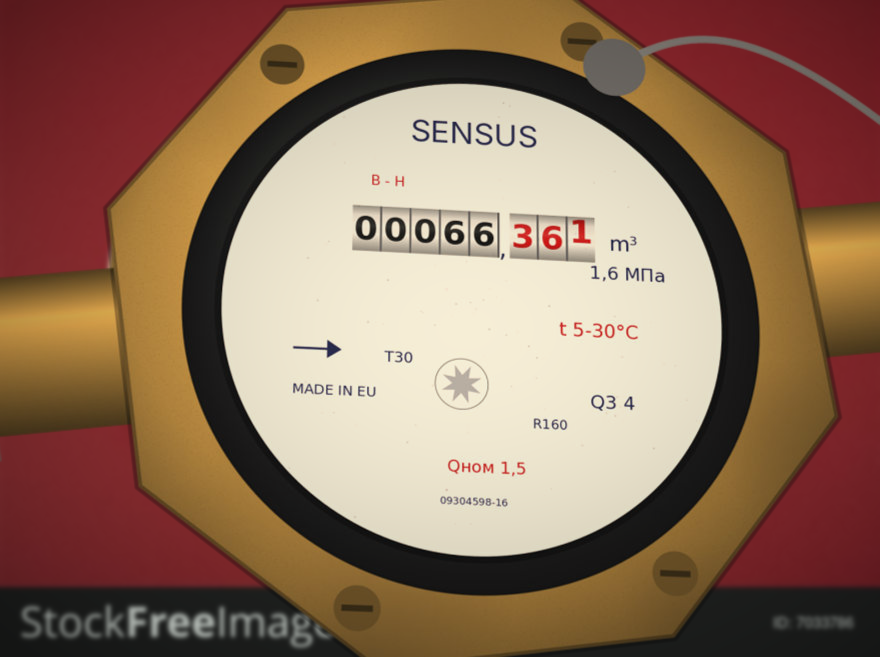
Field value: m³ 66.361
